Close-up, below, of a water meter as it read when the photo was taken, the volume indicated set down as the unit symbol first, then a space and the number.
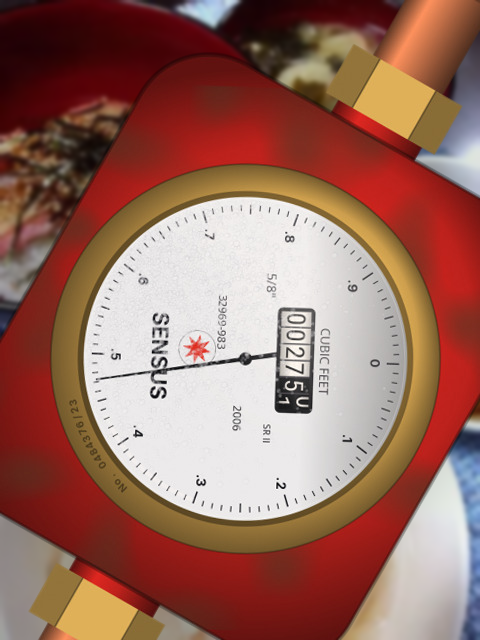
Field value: ft³ 2750.47
